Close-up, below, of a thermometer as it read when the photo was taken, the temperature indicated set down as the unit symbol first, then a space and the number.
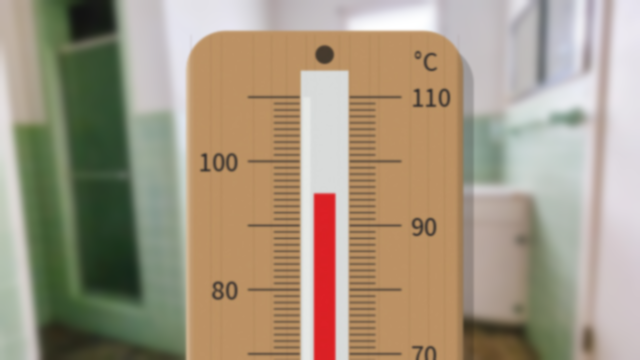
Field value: °C 95
